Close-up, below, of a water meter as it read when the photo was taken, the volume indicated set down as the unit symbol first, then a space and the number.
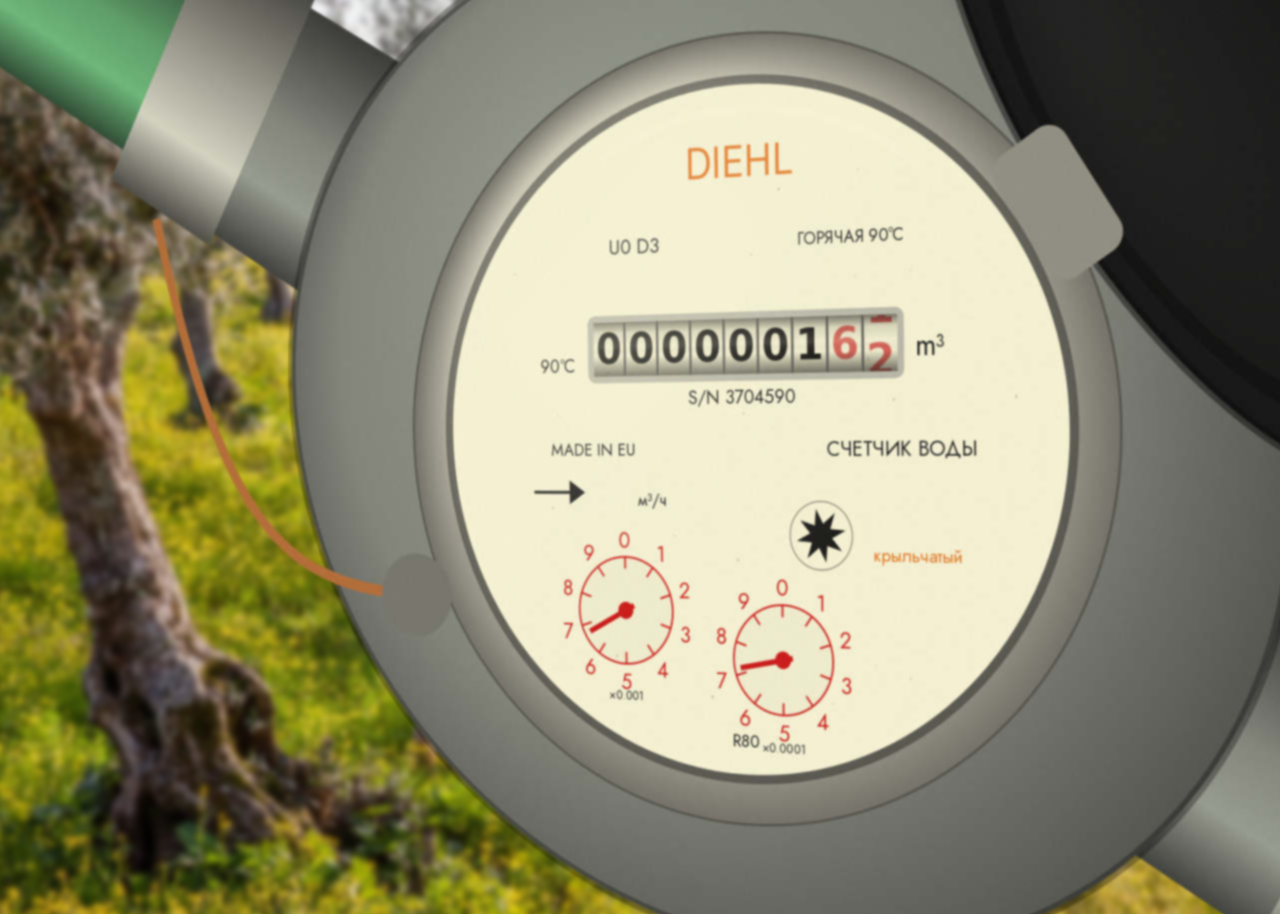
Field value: m³ 1.6167
